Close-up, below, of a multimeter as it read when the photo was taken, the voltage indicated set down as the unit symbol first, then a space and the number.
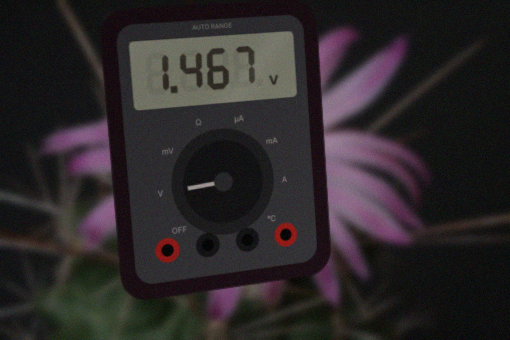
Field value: V 1.467
